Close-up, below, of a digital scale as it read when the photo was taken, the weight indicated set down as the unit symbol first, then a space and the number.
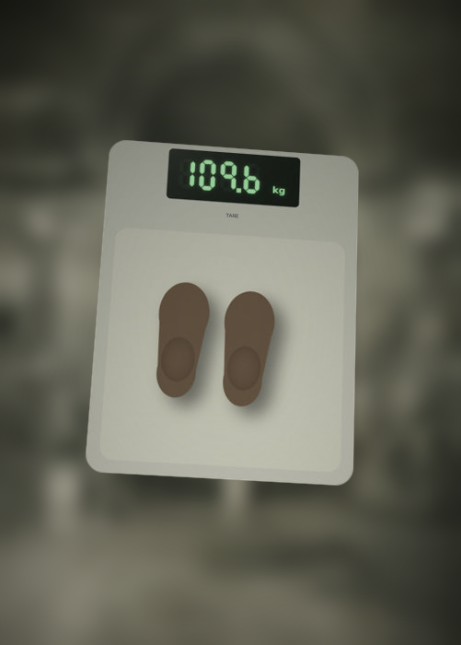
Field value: kg 109.6
